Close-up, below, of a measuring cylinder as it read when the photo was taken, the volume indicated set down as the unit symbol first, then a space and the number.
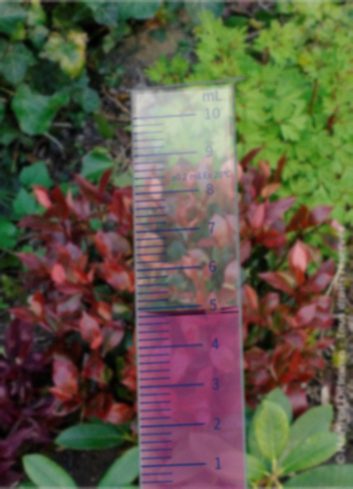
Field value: mL 4.8
